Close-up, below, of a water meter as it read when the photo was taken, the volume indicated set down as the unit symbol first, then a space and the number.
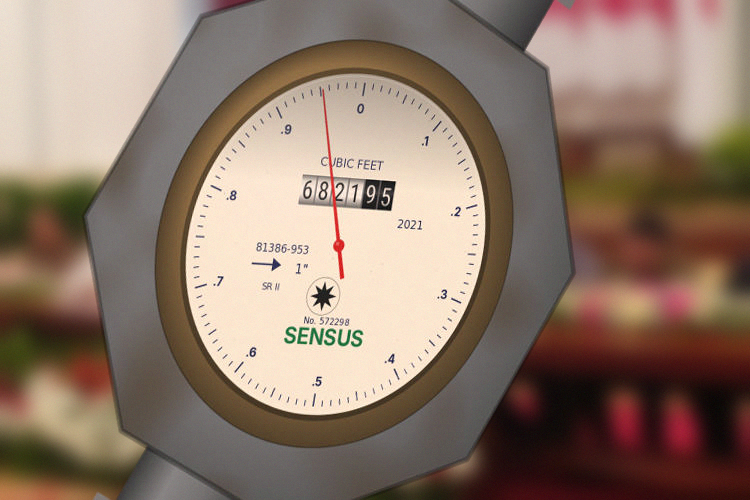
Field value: ft³ 682194.95
